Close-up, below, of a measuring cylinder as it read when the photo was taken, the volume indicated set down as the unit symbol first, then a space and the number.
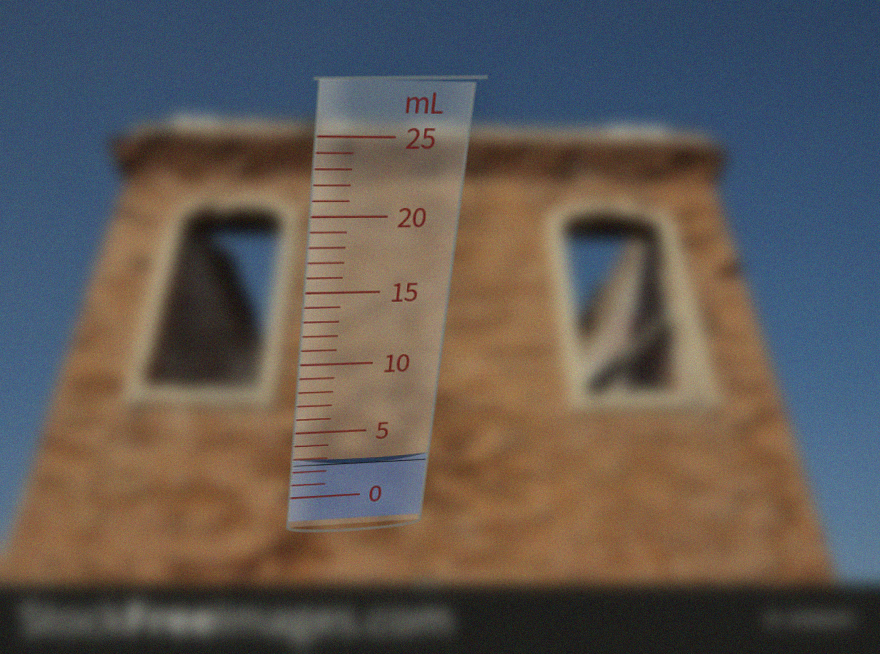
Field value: mL 2.5
